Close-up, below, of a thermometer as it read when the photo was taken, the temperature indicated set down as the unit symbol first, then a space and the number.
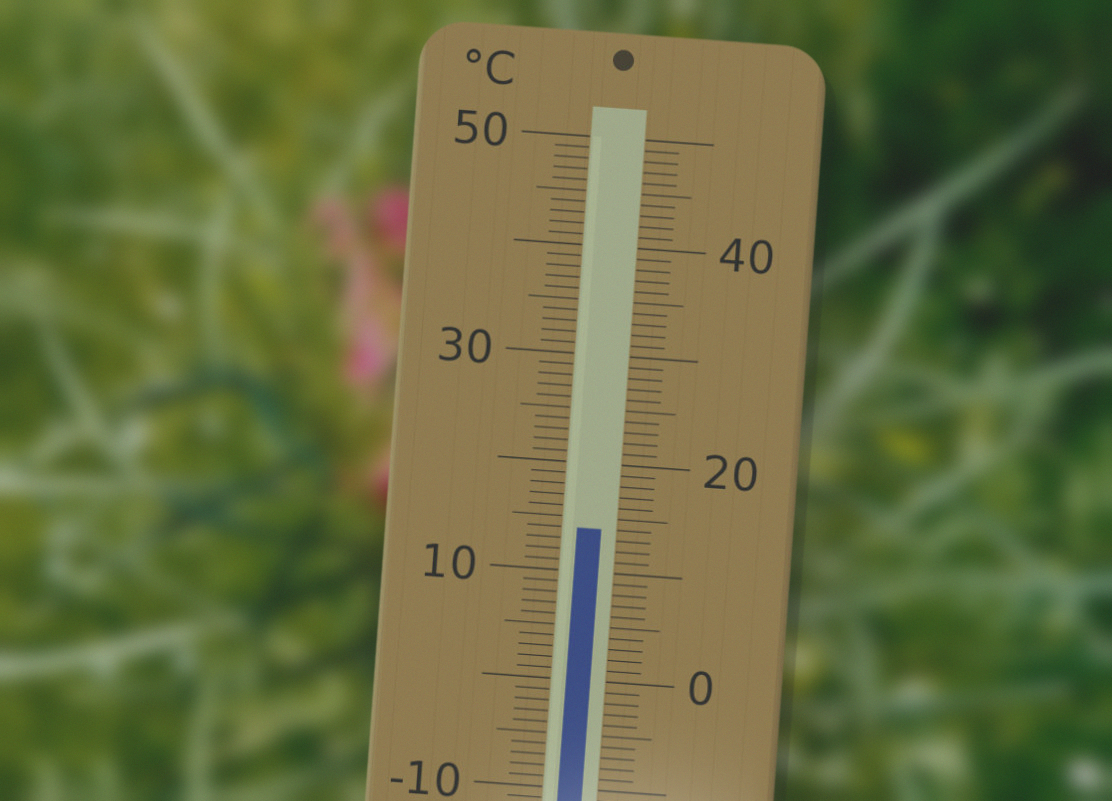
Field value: °C 14
